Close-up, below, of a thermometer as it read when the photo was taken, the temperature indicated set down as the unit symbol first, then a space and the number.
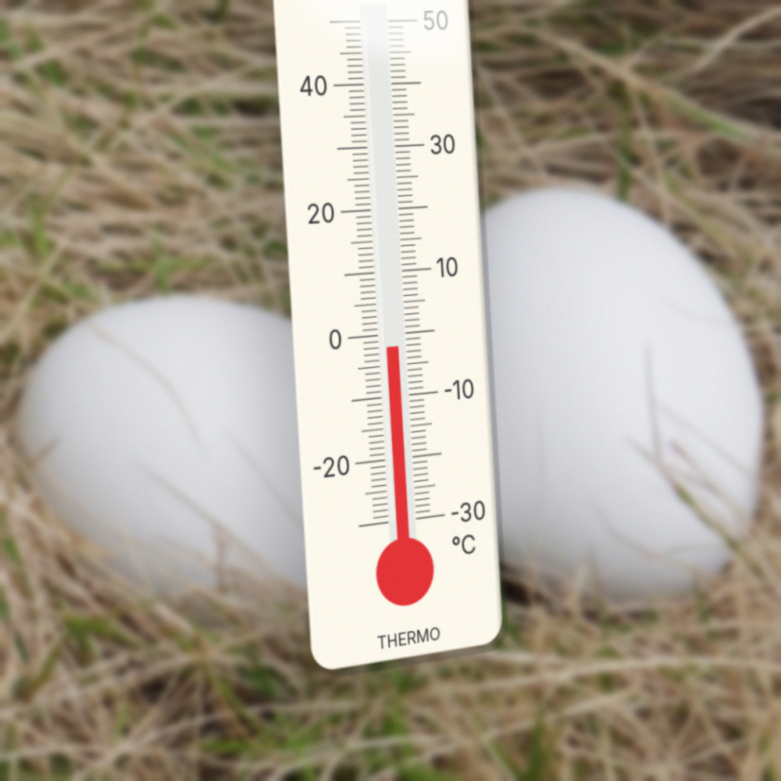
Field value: °C -2
